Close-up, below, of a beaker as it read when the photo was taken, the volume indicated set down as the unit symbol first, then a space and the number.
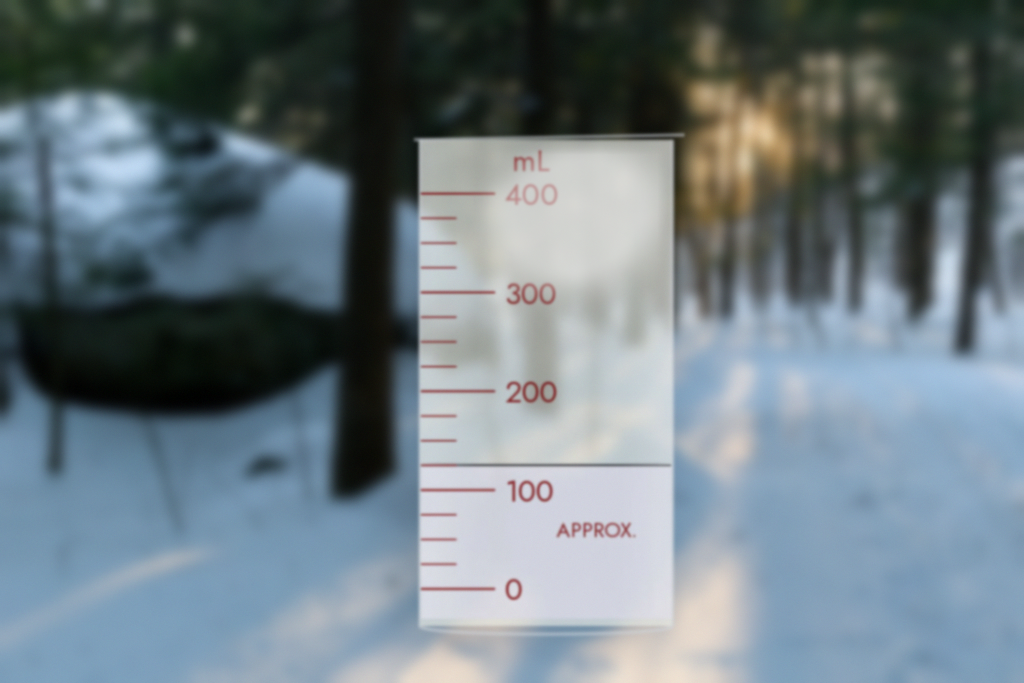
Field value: mL 125
